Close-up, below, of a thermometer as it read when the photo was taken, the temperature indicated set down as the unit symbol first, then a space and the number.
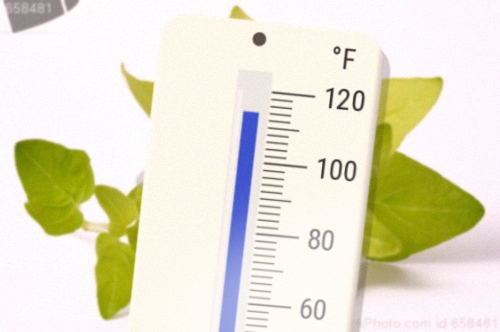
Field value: °F 114
